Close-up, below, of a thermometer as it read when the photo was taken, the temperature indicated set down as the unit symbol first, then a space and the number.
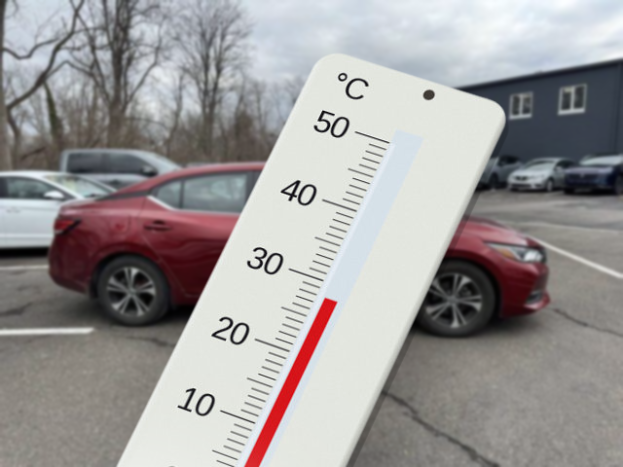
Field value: °C 28
